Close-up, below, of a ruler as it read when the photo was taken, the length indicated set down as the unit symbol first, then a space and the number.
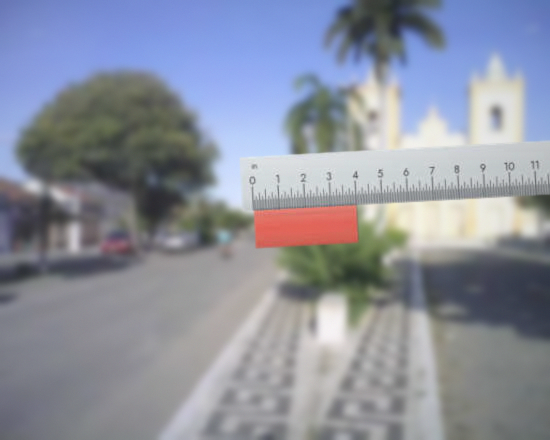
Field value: in 4
